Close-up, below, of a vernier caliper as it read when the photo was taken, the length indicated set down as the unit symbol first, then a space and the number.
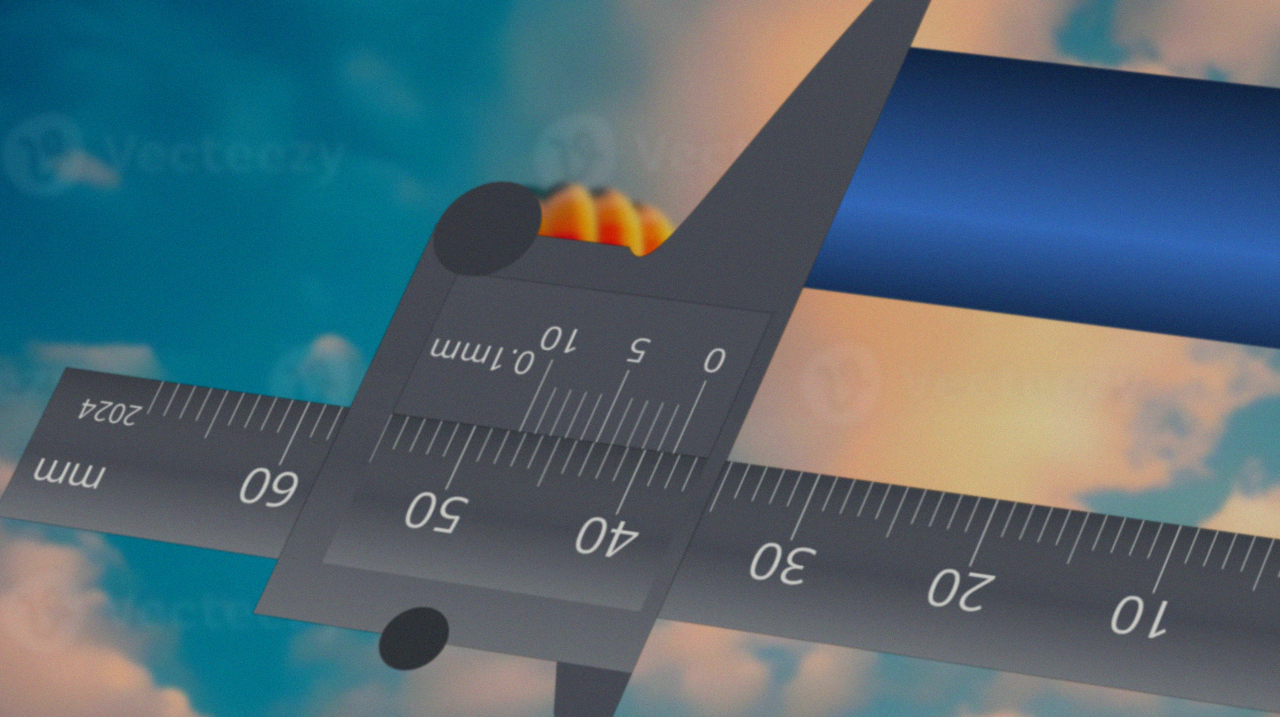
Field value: mm 38.4
